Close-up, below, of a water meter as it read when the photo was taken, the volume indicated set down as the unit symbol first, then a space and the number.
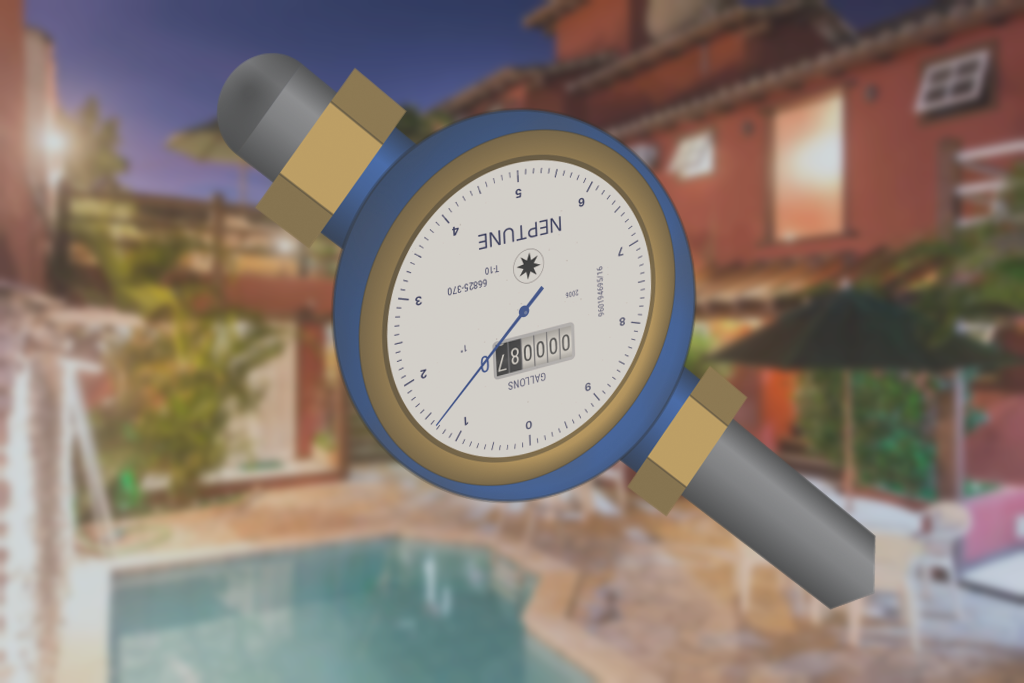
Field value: gal 871.3
